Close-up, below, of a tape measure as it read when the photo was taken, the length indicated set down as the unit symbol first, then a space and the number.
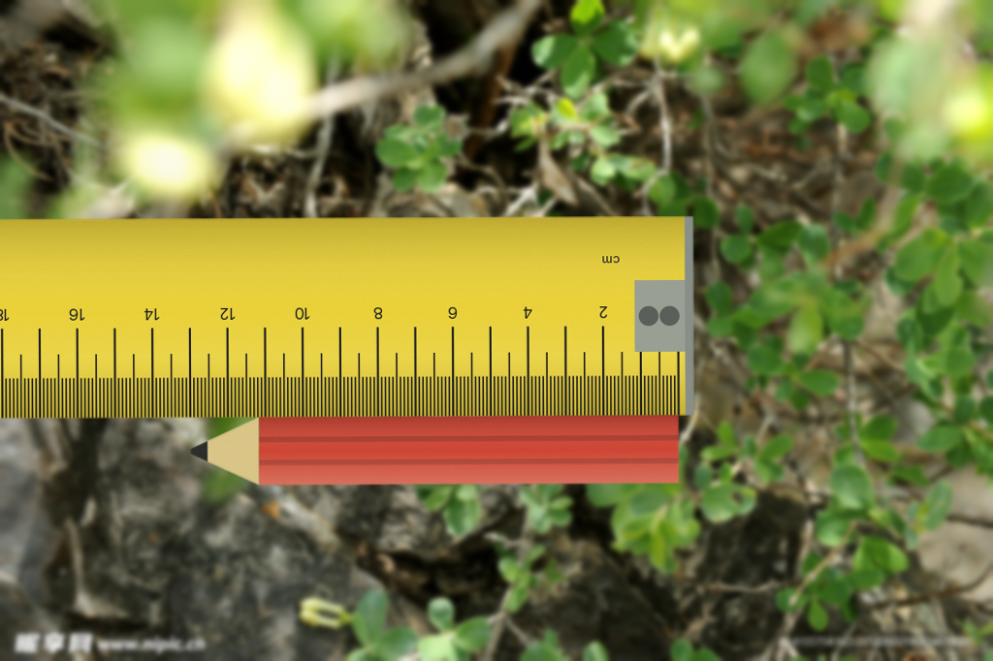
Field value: cm 13
